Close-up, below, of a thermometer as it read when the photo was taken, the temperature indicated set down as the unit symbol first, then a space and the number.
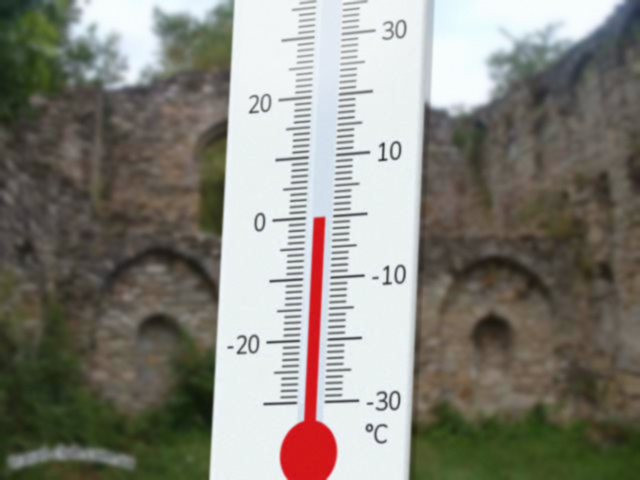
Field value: °C 0
